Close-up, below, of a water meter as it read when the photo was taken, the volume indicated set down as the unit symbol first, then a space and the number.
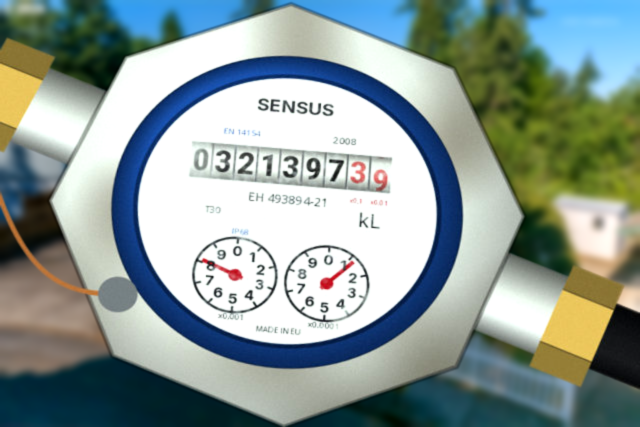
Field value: kL 321397.3881
